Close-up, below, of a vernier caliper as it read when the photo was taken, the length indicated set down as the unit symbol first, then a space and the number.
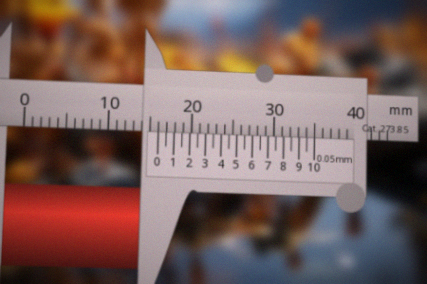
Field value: mm 16.0
